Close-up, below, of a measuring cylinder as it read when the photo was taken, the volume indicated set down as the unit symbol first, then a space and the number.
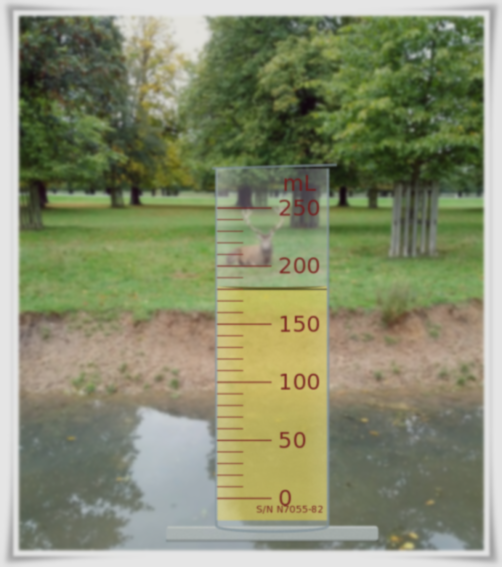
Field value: mL 180
